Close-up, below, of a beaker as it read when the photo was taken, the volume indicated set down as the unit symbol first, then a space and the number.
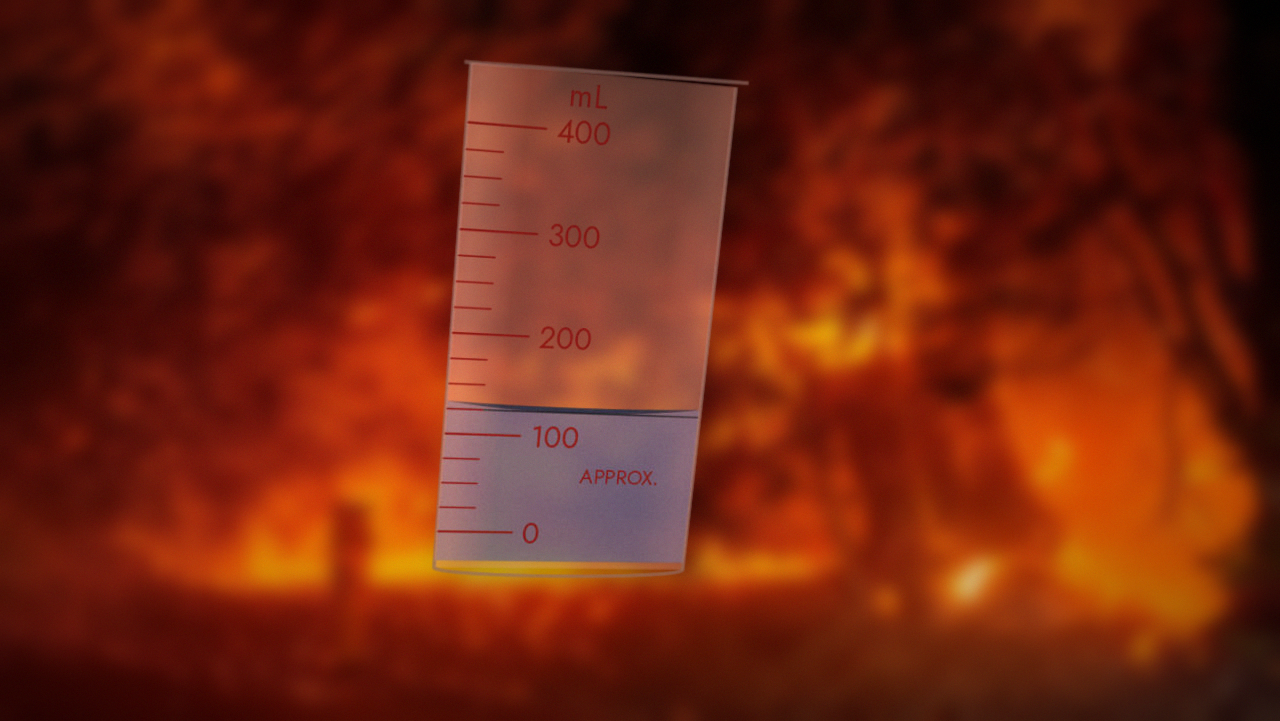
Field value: mL 125
